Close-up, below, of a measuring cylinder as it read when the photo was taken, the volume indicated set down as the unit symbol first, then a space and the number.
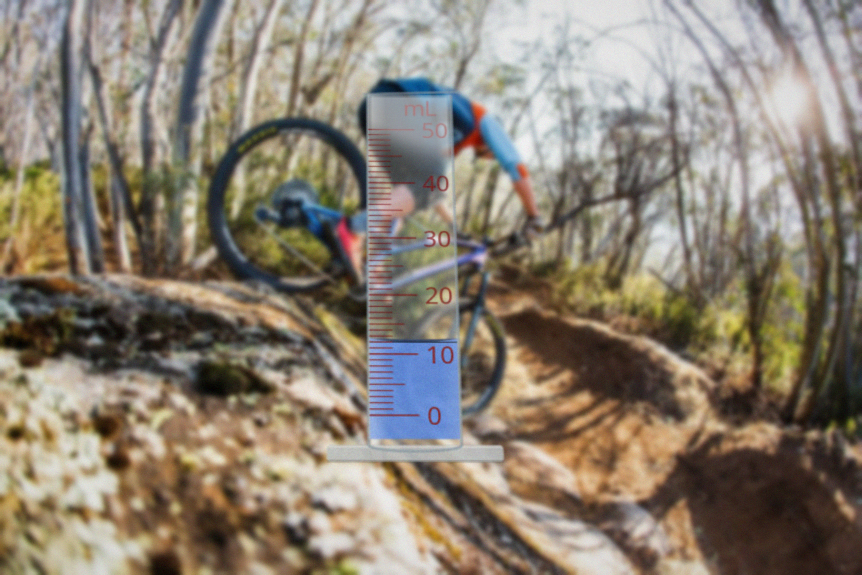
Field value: mL 12
